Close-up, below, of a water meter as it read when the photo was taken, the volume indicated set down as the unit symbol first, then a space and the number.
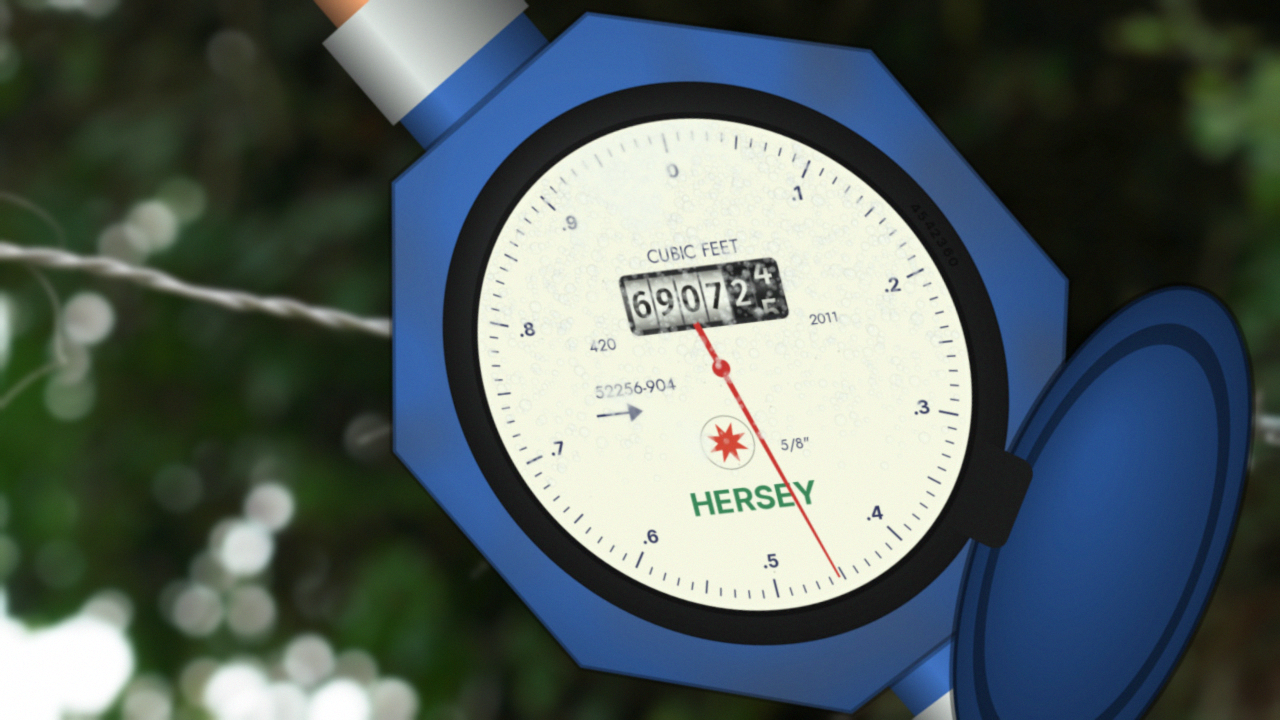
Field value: ft³ 690724.45
